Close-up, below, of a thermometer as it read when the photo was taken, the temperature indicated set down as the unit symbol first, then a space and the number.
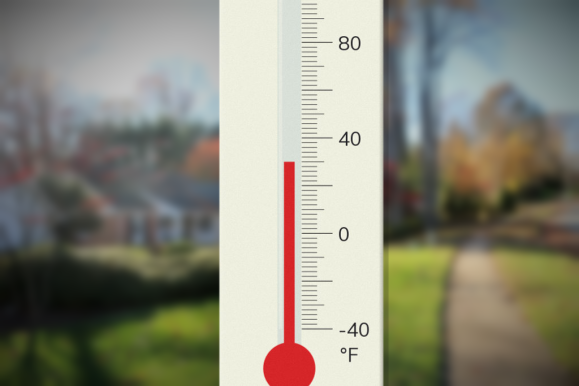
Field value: °F 30
